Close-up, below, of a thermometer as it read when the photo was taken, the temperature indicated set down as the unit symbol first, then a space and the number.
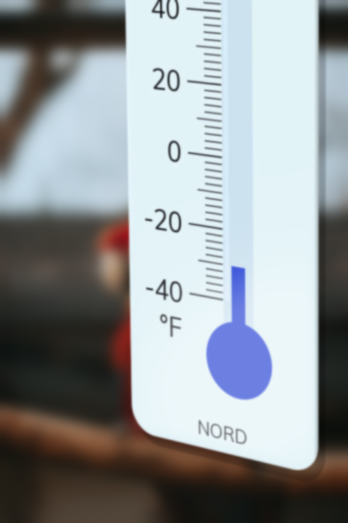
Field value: °F -30
